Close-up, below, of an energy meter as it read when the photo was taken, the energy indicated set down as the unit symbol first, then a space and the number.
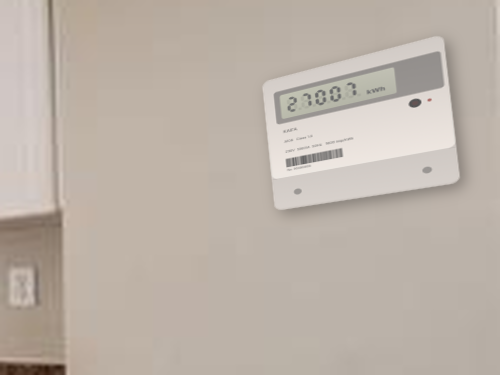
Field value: kWh 27007
